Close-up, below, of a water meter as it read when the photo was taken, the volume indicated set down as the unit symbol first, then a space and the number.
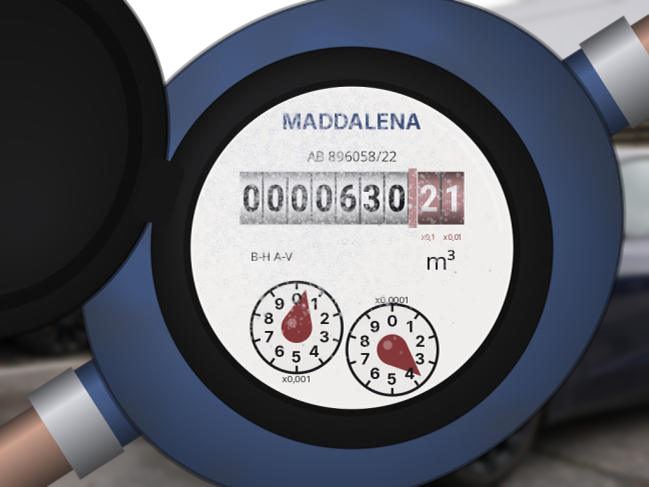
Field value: m³ 630.2103
